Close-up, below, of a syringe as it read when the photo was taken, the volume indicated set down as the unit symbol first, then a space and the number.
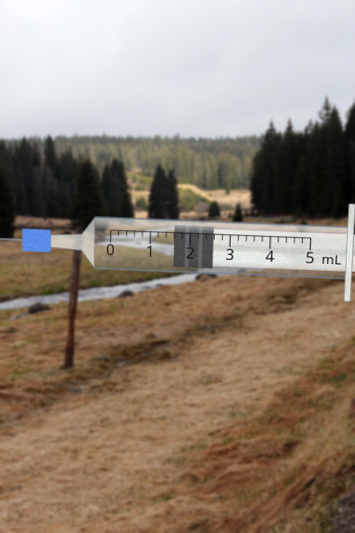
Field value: mL 1.6
